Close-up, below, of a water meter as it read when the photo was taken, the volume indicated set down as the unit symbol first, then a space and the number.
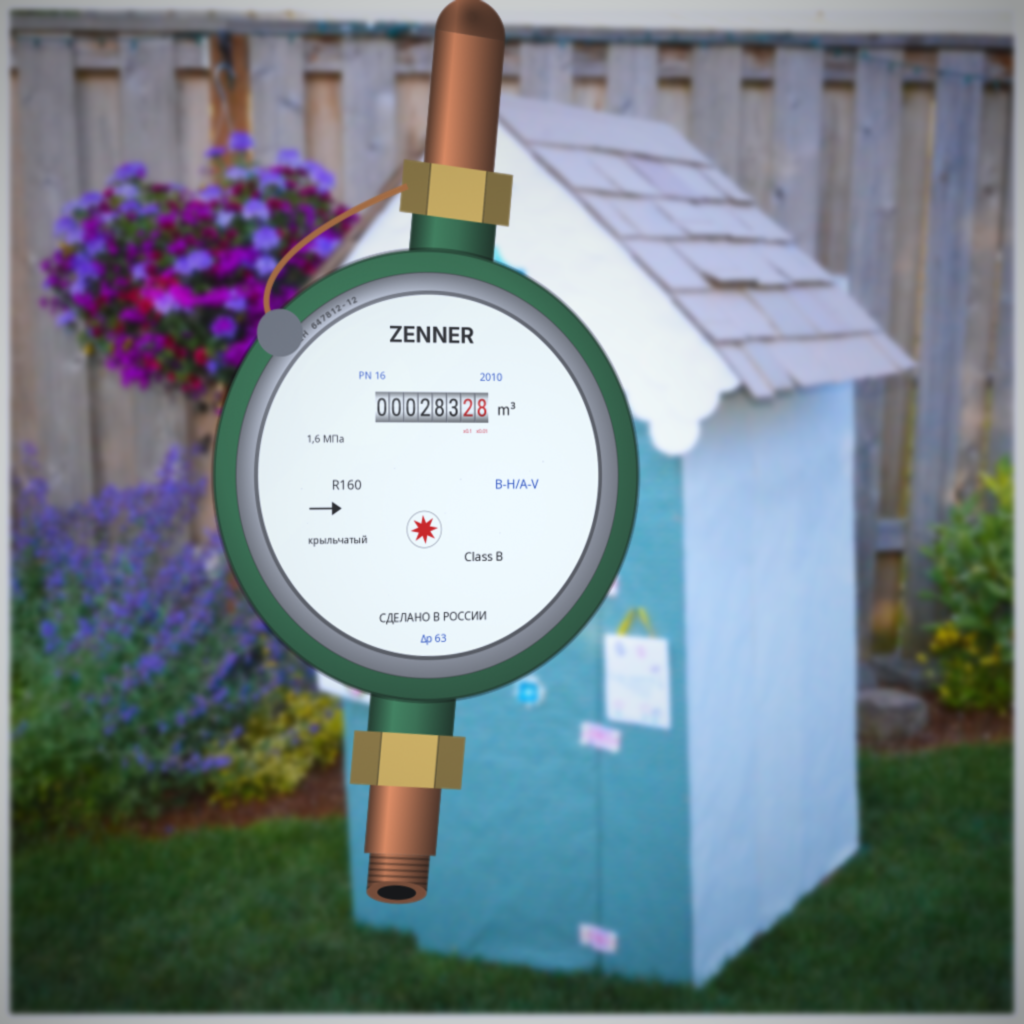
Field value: m³ 283.28
